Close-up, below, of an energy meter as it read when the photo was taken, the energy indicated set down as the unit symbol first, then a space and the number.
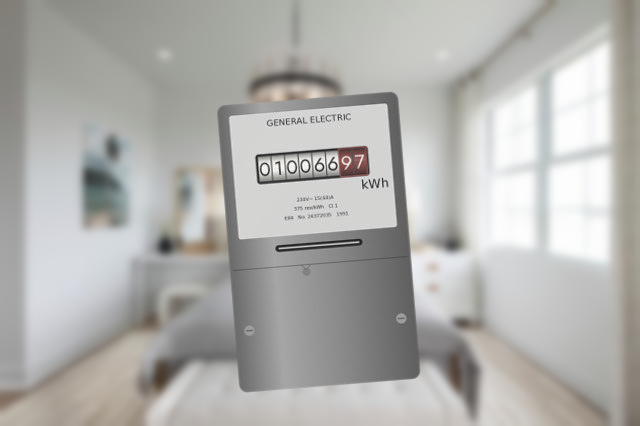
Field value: kWh 10066.97
